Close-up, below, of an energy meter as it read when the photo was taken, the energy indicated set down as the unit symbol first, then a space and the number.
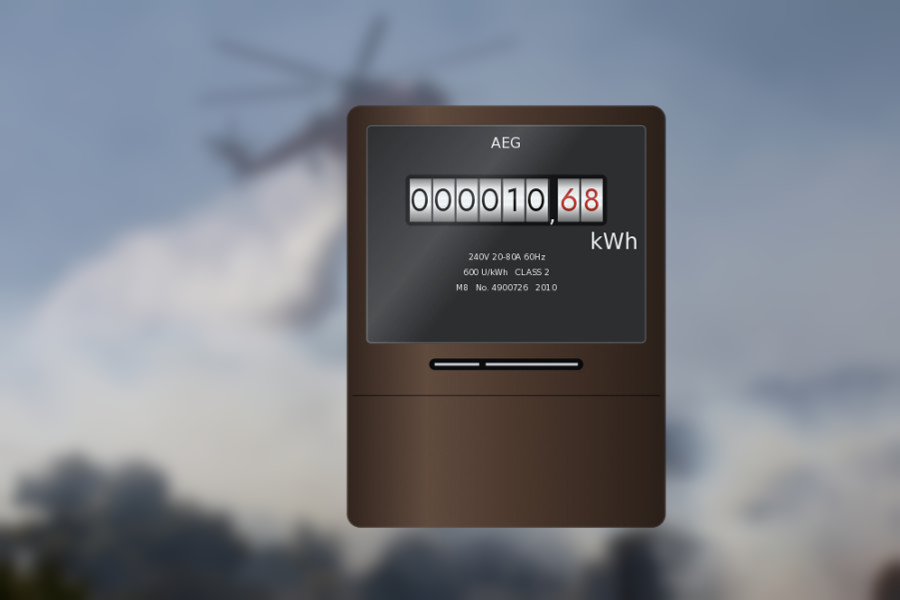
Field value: kWh 10.68
